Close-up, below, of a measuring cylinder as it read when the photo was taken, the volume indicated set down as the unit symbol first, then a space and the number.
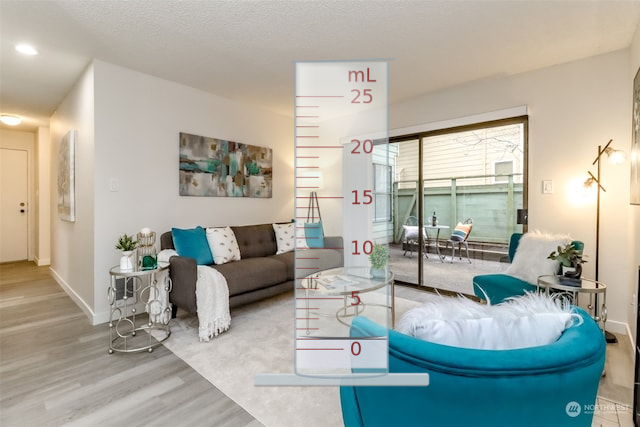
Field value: mL 1
